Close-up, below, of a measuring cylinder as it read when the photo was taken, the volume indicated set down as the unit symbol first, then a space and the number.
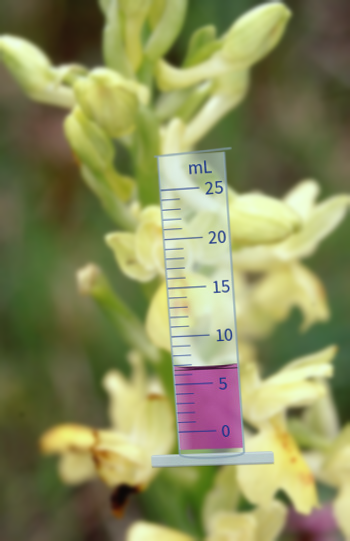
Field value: mL 6.5
